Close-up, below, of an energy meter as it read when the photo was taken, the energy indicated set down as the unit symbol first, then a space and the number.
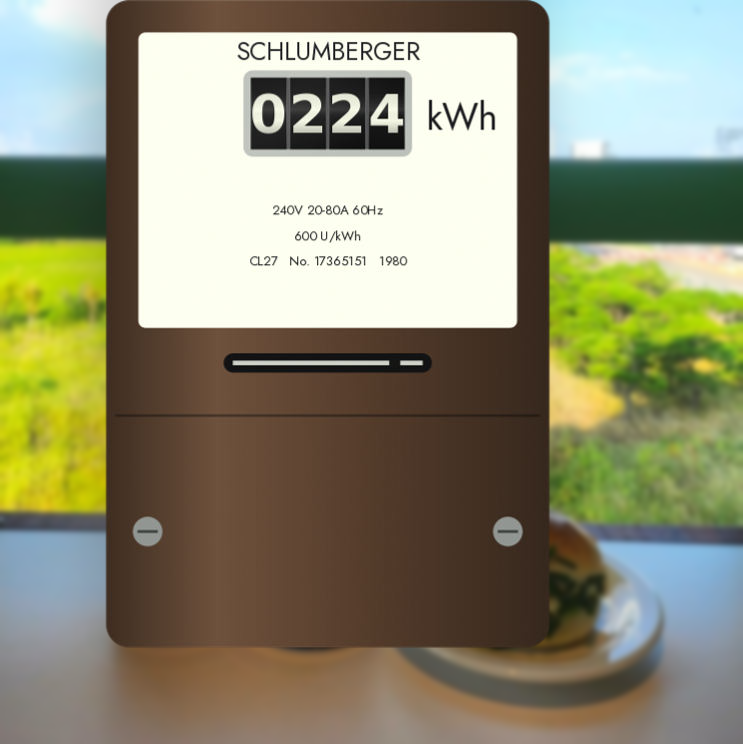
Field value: kWh 224
